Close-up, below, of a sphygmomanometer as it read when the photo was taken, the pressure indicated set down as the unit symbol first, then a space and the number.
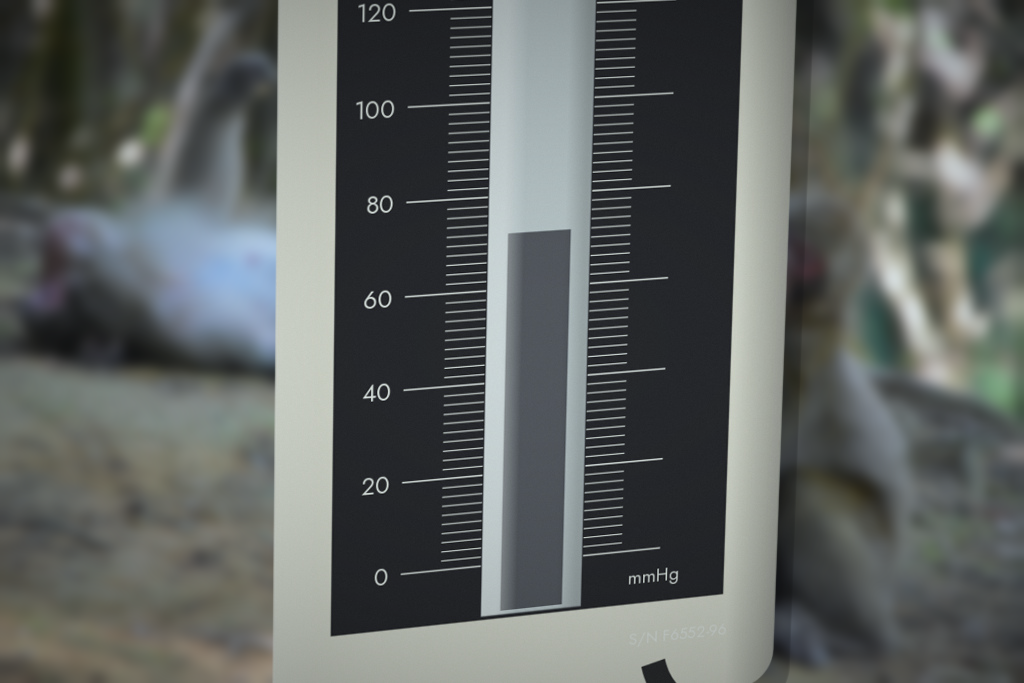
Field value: mmHg 72
